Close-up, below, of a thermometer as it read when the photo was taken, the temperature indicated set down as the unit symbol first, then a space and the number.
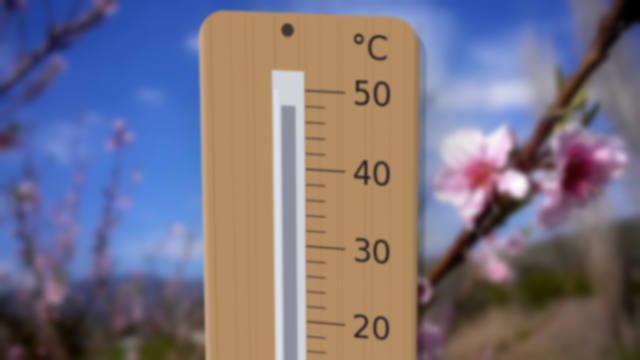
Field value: °C 48
